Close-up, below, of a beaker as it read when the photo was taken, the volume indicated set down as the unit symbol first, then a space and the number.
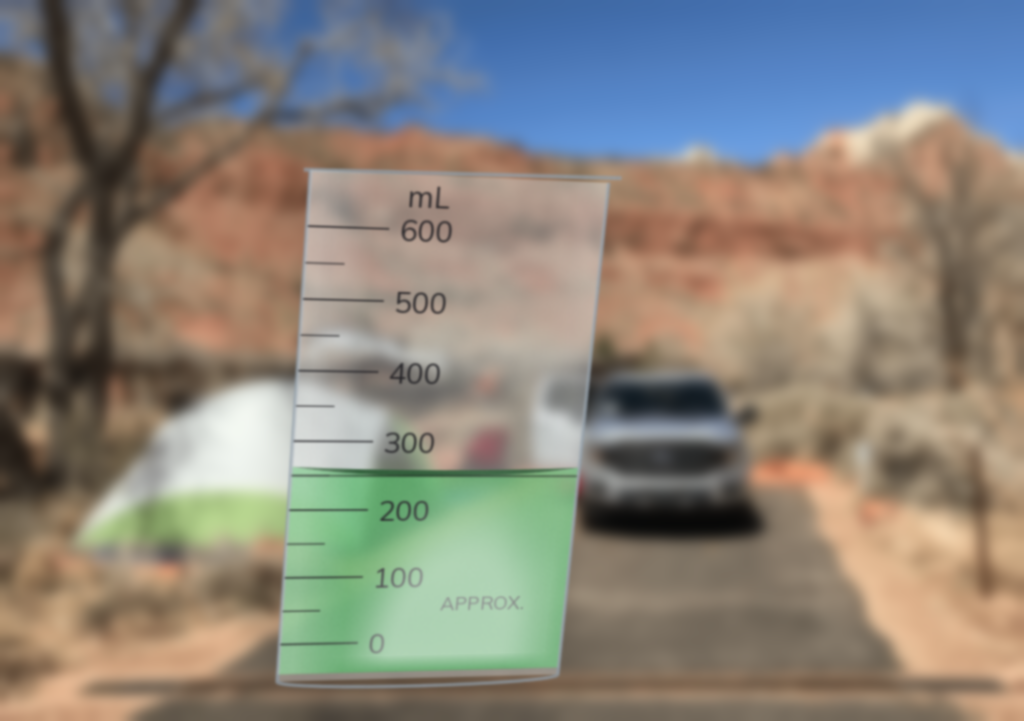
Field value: mL 250
